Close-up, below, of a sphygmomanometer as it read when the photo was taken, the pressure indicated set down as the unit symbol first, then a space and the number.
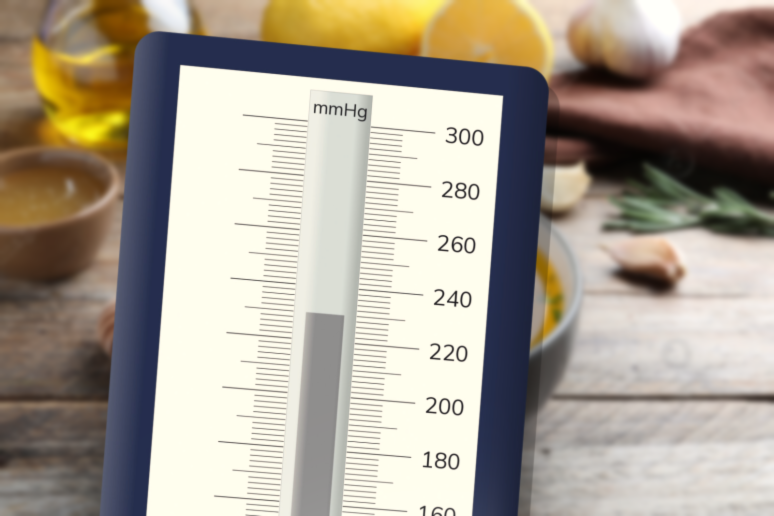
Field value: mmHg 230
